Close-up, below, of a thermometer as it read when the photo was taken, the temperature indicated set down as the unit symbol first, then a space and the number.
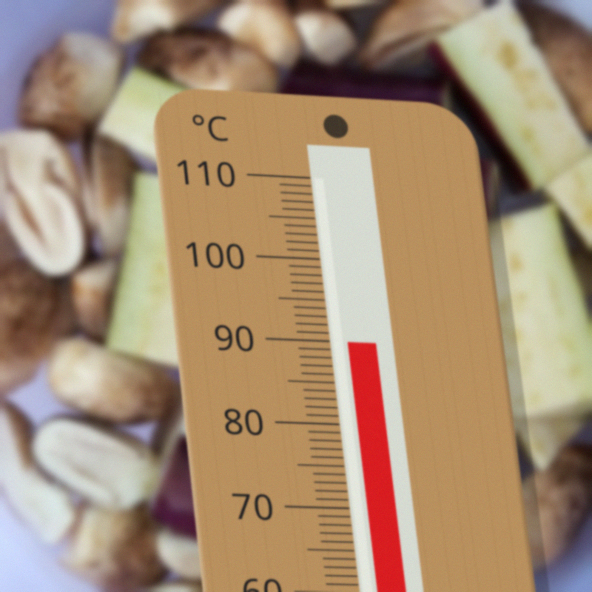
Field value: °C 90
